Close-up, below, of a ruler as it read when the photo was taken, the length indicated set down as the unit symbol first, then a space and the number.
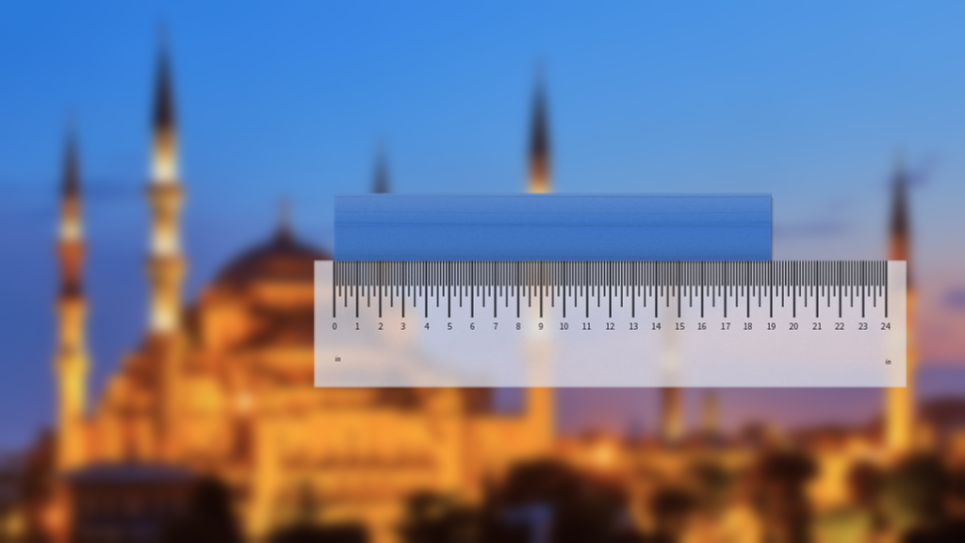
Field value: in 19
